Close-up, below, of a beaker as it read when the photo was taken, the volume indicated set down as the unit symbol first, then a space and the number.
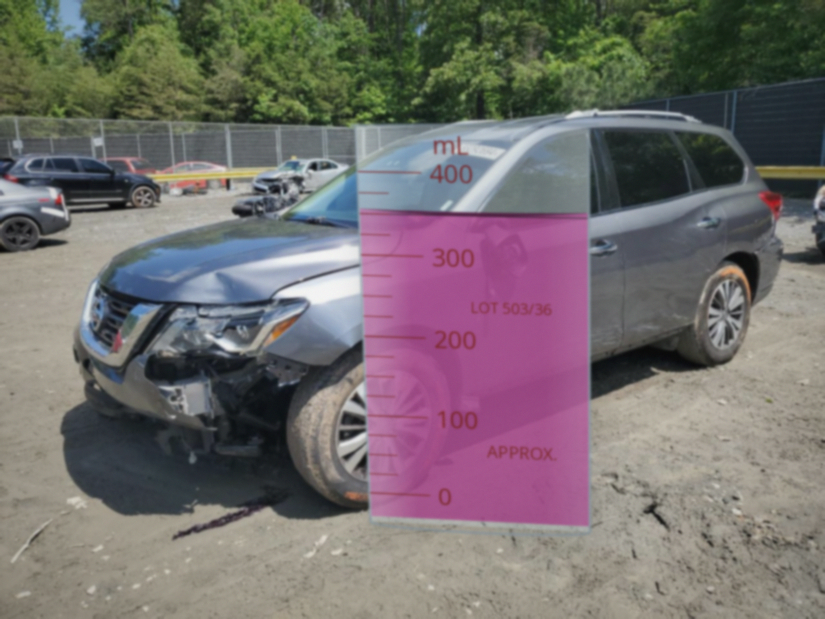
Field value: mL 350
